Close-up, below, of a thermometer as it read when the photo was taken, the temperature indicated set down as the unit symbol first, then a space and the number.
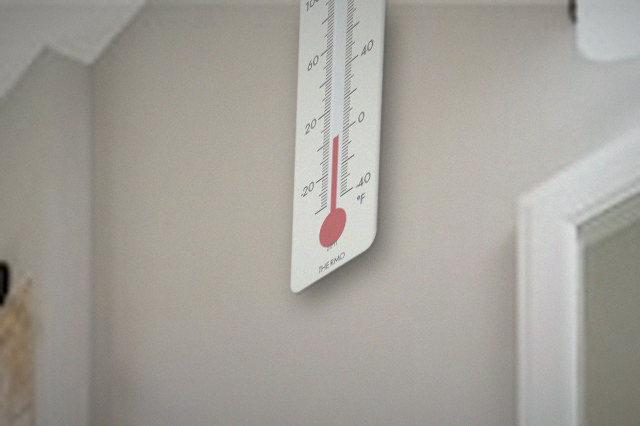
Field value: °F 0
